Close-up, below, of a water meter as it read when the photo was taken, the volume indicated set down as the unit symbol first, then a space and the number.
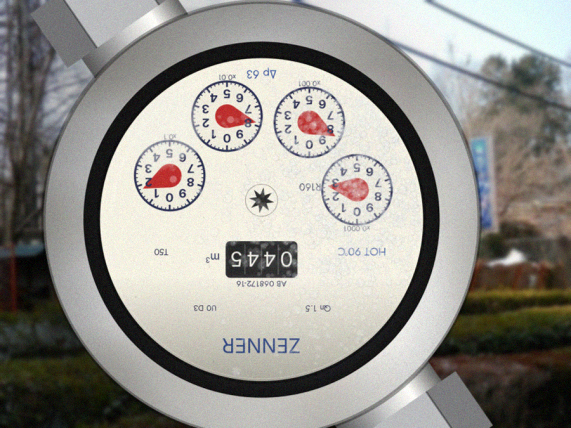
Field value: m³ 445.1782
